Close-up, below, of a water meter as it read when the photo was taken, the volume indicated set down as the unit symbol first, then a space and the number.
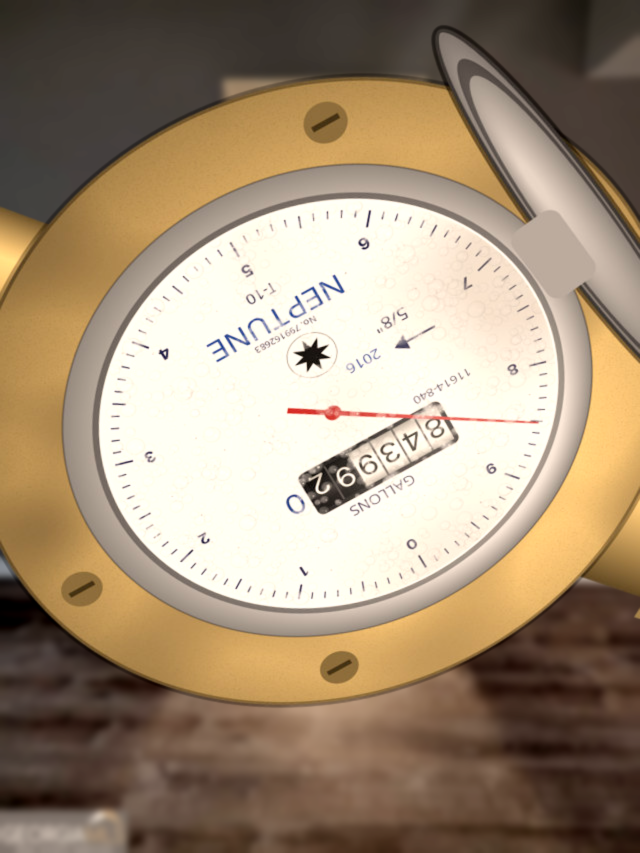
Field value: gal 8439918.5
